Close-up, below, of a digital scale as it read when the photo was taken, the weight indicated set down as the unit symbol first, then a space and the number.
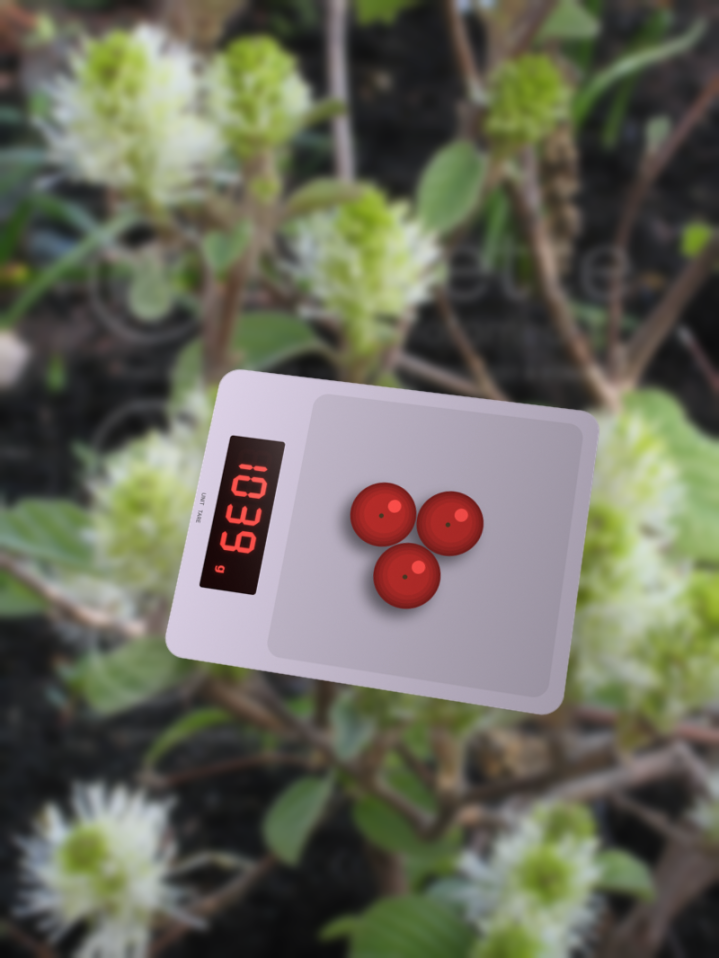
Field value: g 1039
